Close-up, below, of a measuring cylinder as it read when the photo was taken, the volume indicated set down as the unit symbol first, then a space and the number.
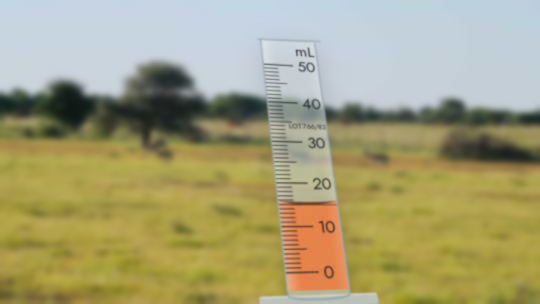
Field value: mL 15
